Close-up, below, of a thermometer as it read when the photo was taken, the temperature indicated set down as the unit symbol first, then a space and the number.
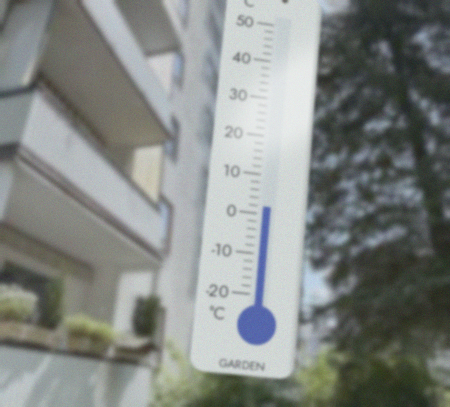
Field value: °C 2
